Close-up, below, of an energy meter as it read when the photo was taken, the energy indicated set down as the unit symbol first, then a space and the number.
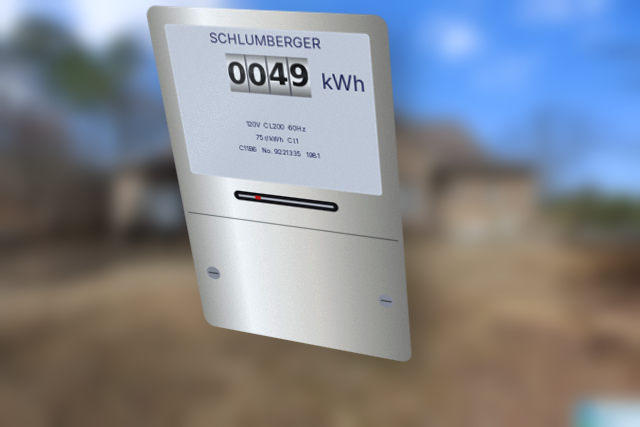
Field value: kWh 49
